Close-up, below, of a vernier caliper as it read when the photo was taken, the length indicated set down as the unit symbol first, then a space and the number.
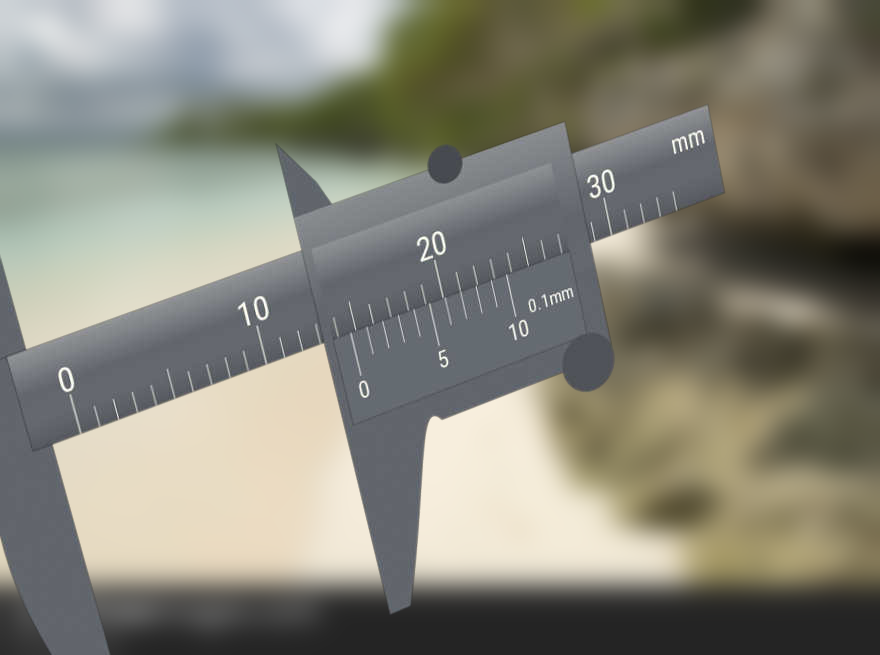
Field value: mm 14.7
